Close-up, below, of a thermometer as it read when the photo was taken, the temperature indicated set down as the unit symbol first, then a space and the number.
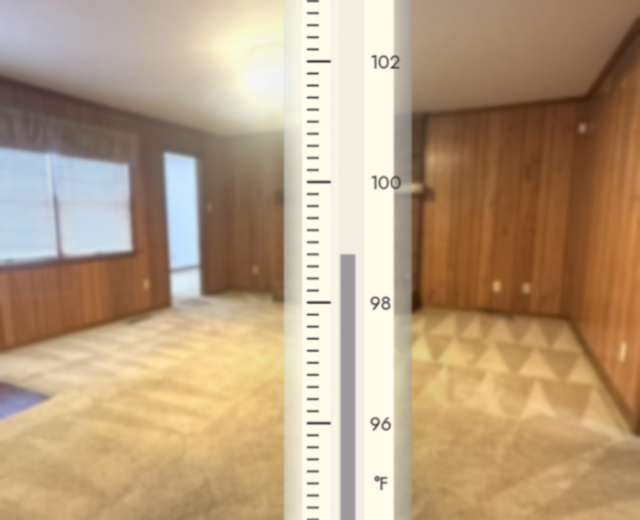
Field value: °F 98.8
